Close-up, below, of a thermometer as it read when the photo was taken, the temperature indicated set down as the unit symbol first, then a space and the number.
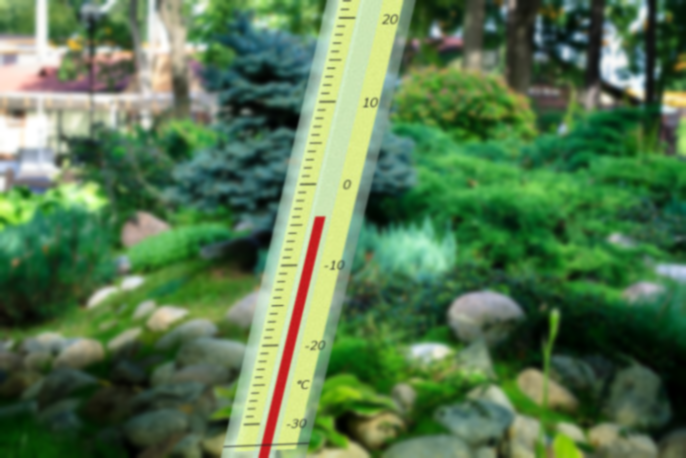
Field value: °C -4
